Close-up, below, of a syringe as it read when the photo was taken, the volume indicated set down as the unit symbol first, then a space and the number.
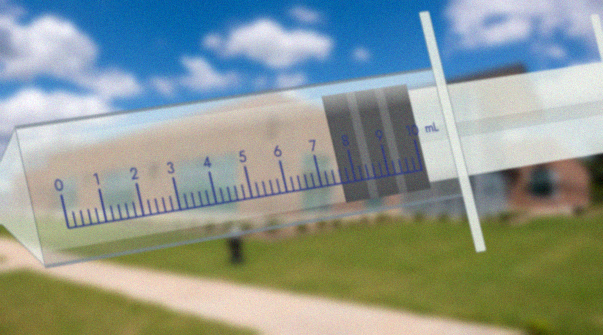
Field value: mL 7.6
